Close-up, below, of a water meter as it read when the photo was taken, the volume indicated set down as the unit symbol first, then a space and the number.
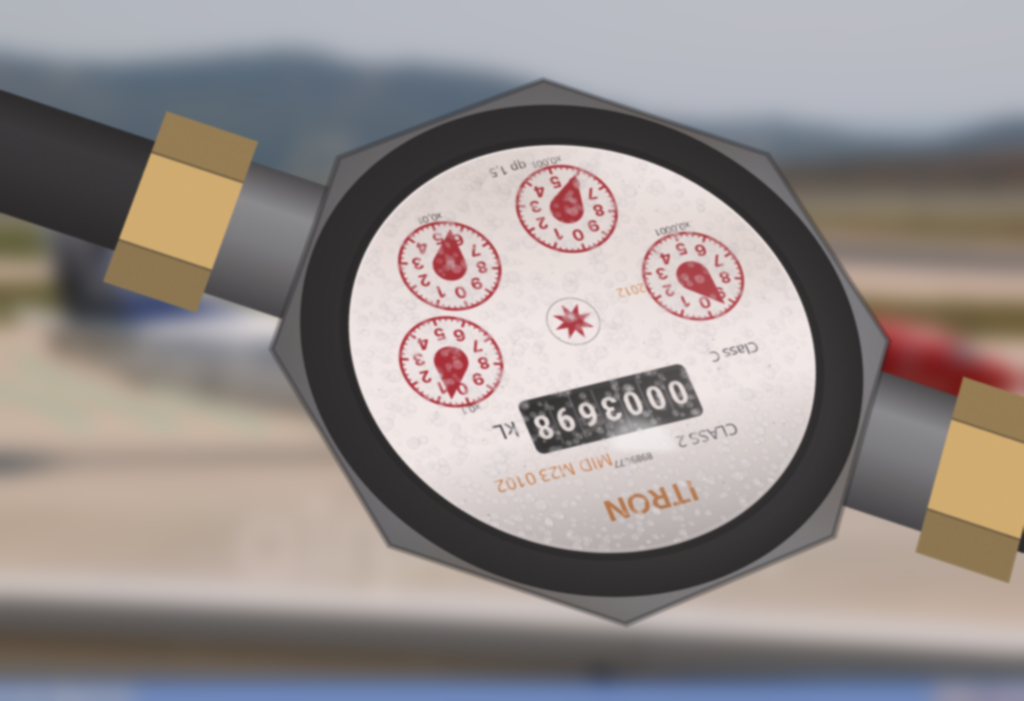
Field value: kL 3698.0559
